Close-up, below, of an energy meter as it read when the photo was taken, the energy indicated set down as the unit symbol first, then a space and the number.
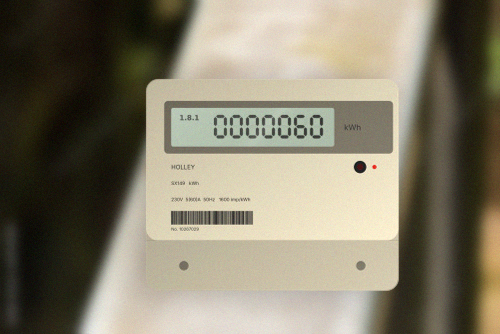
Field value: kWh 60
